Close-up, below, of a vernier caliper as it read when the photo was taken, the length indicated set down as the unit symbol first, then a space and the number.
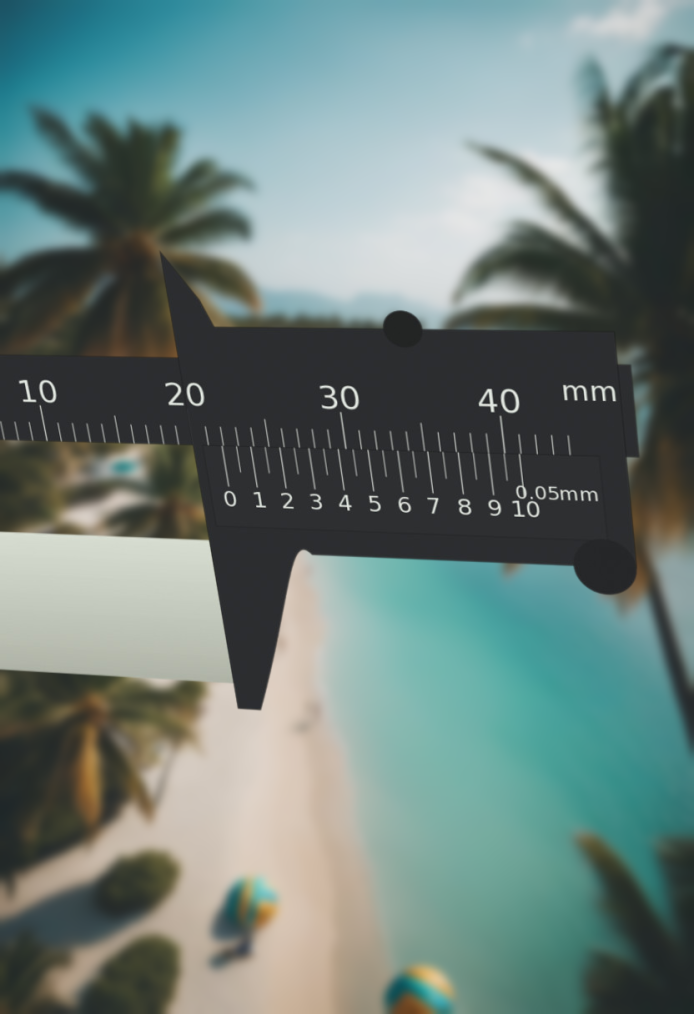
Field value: mm 21.9
